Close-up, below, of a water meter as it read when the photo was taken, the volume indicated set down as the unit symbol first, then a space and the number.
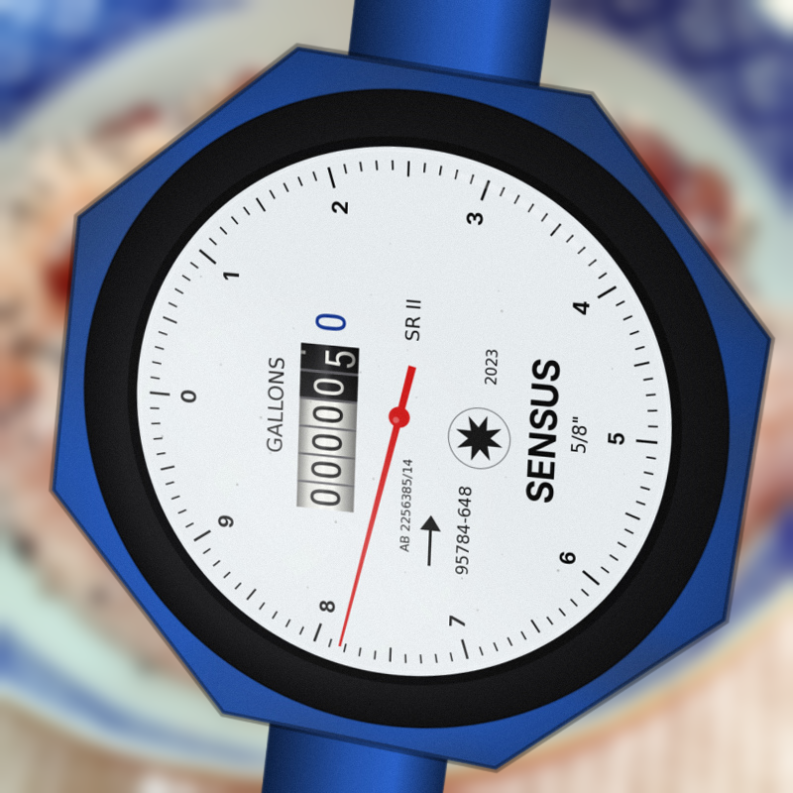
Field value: gal 47.8
